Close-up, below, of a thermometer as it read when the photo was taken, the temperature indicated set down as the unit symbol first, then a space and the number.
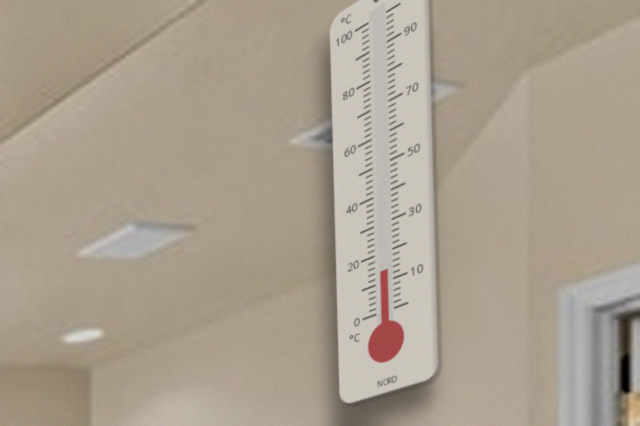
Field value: °C 14
